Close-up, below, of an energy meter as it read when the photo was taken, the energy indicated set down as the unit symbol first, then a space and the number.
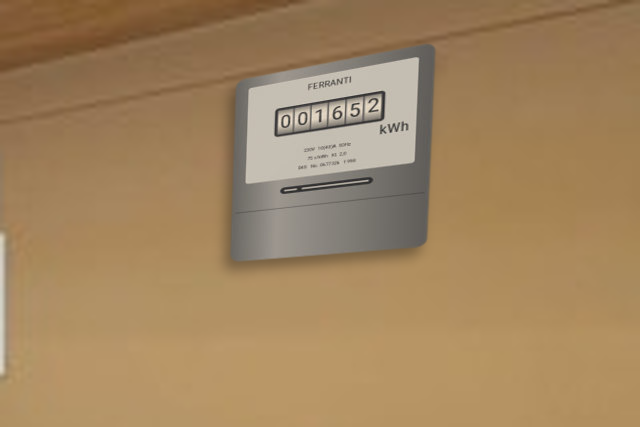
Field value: kWh 1652
